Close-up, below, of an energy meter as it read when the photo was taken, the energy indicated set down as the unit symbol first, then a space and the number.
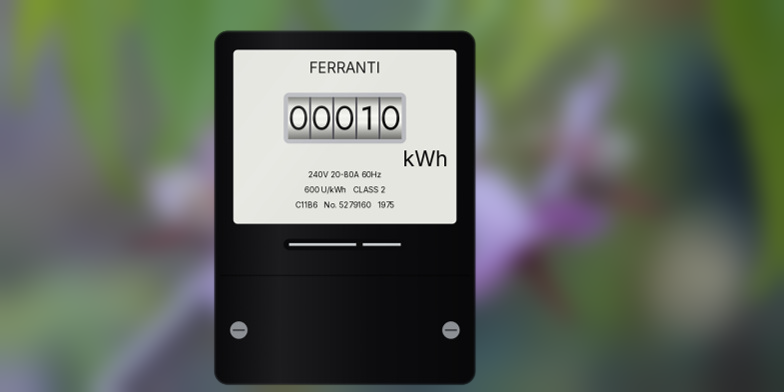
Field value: kWh 10
